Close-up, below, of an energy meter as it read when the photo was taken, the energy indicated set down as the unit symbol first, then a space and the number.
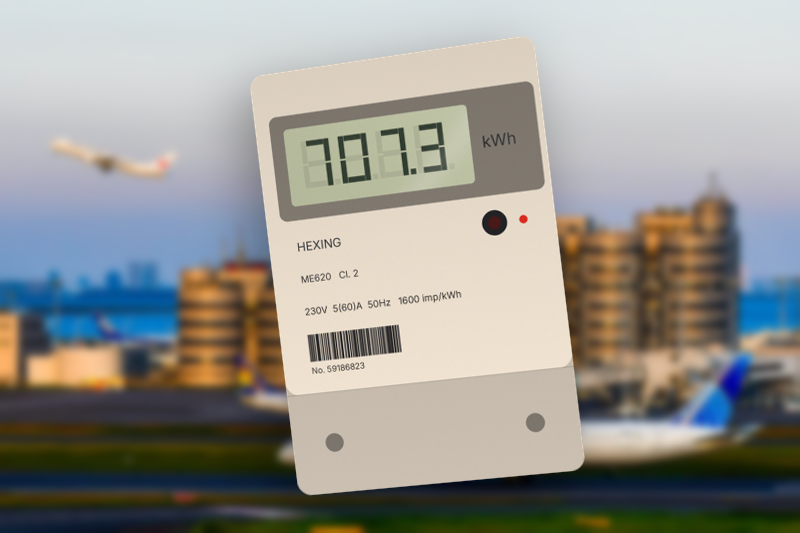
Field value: kWh 707.3
